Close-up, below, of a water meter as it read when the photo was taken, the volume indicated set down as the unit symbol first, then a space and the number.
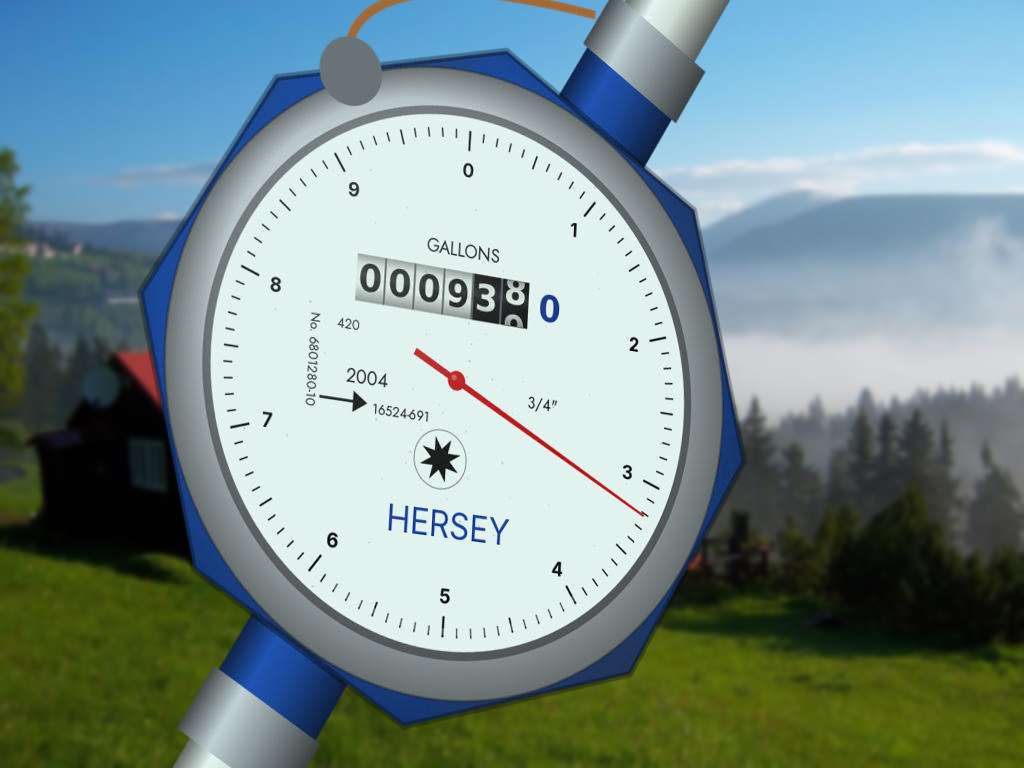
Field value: gal 9383.2
